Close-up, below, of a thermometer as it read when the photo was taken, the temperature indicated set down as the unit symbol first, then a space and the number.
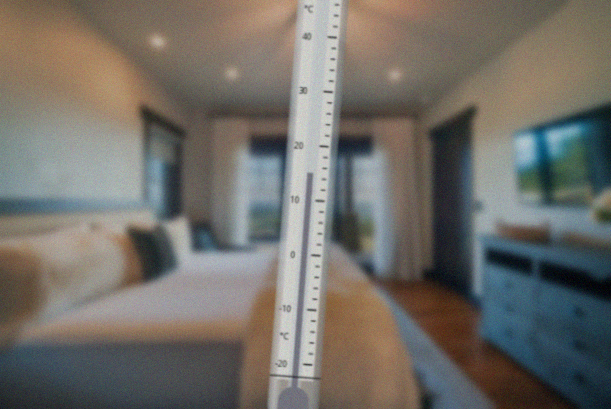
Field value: °C 15
